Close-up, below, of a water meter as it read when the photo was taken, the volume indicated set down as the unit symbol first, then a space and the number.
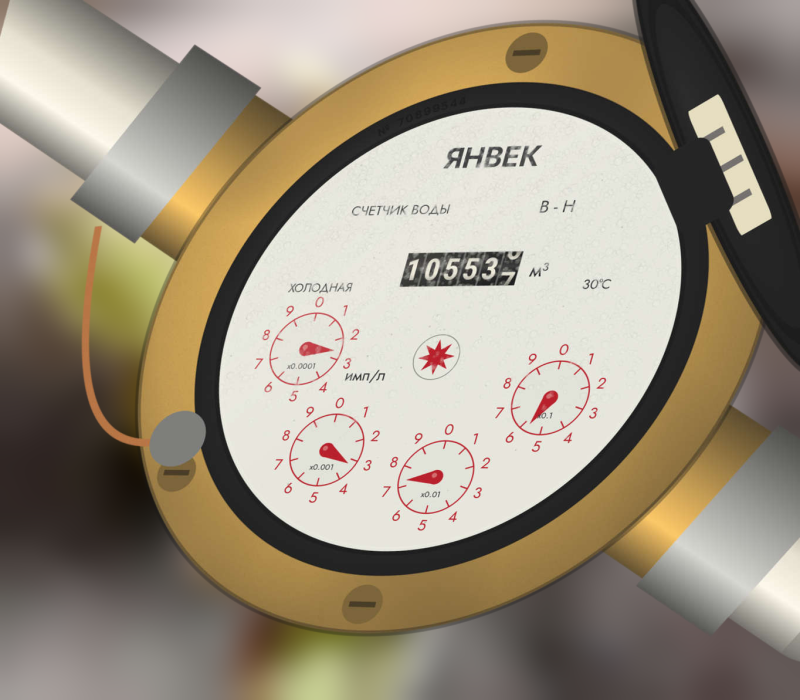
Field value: m³ 105536.5732
